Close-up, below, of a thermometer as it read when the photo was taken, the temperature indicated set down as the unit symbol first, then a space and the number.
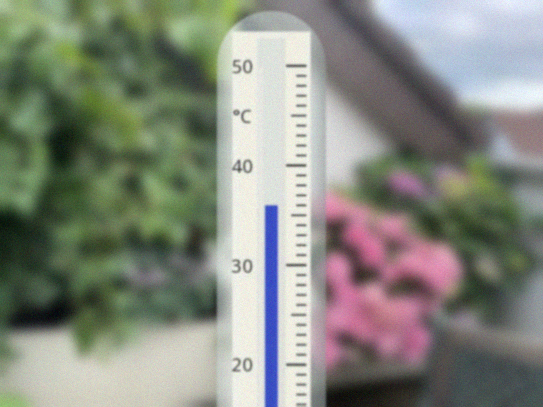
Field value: °C 36
